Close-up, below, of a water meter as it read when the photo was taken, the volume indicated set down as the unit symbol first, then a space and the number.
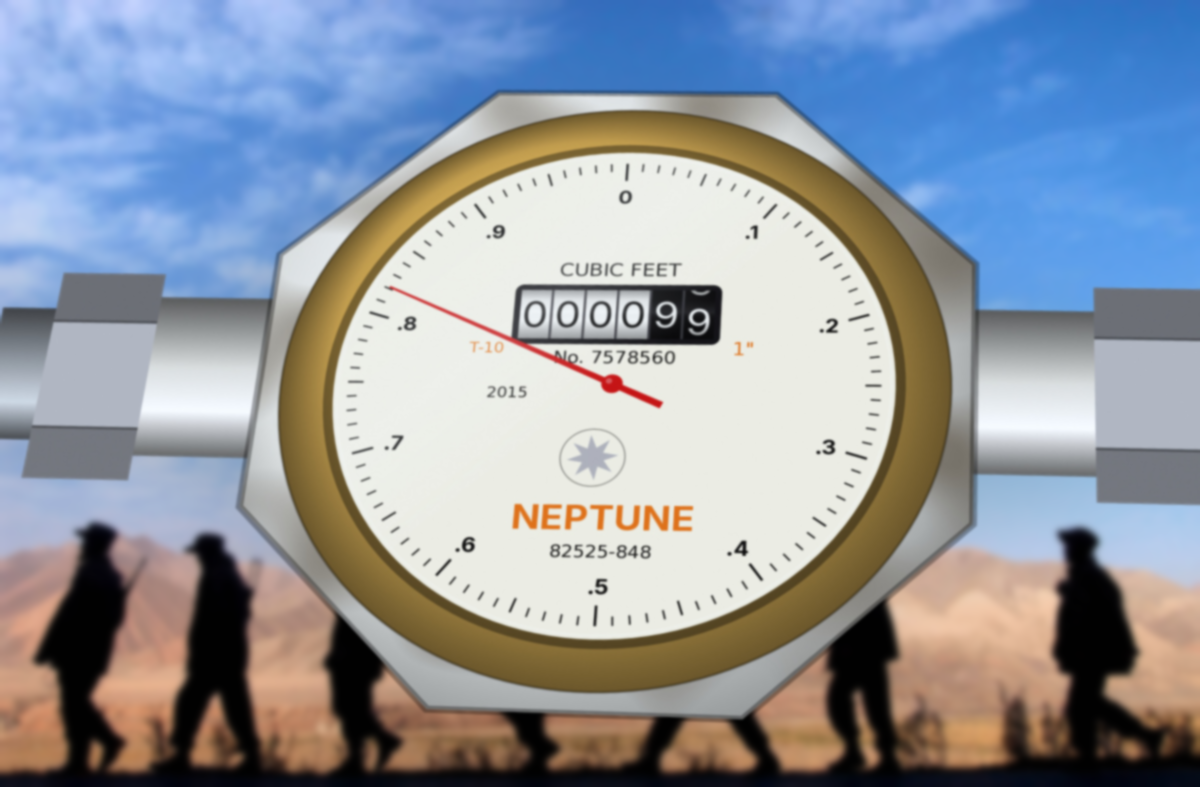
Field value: ft³ 98.82
